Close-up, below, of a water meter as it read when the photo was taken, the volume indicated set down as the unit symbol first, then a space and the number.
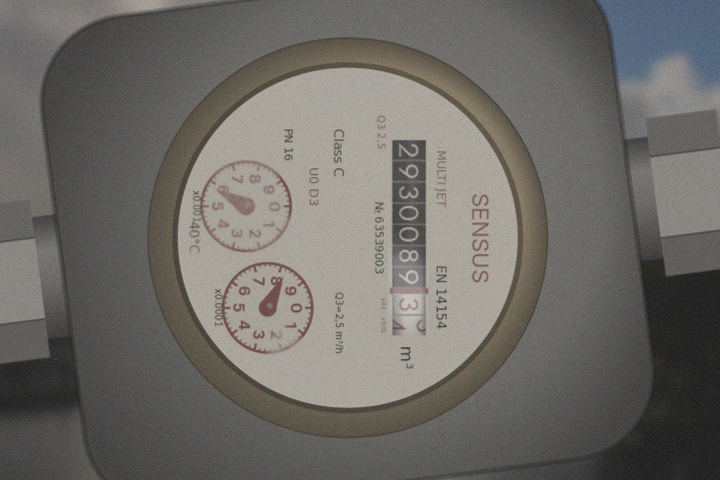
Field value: m³ 2930089.3358
